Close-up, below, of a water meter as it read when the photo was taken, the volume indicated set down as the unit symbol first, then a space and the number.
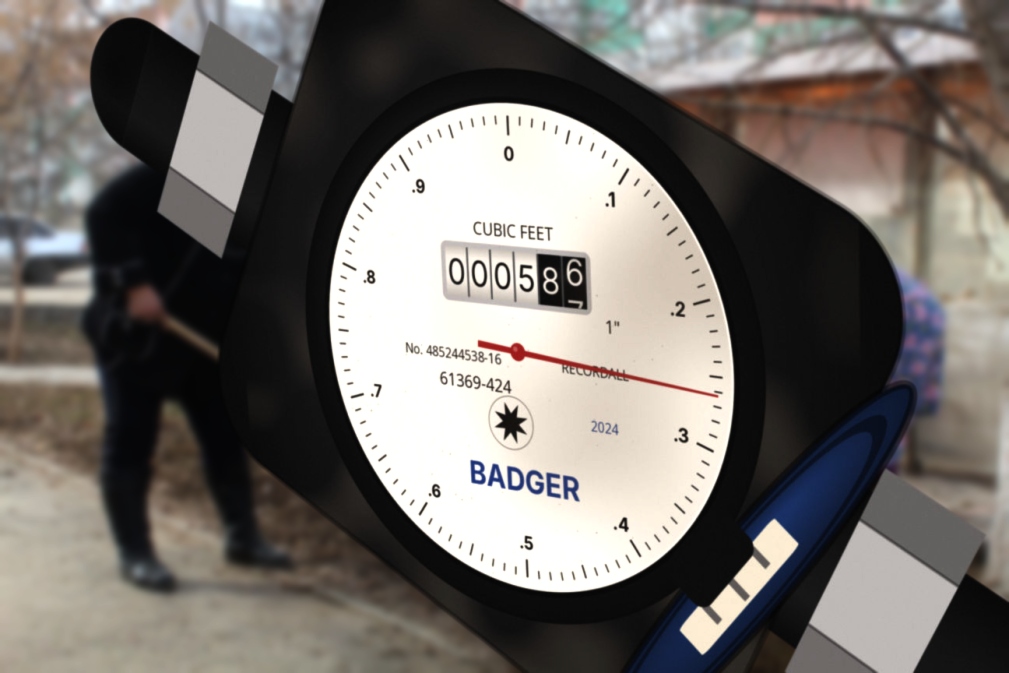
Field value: ft³ 586.26
